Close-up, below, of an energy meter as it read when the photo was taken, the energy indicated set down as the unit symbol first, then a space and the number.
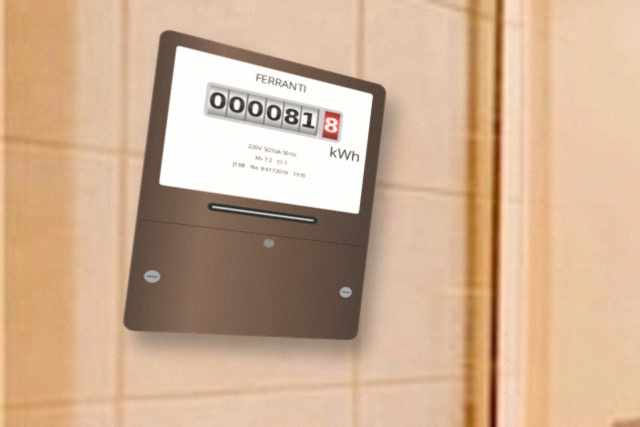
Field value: kWh 81.8
